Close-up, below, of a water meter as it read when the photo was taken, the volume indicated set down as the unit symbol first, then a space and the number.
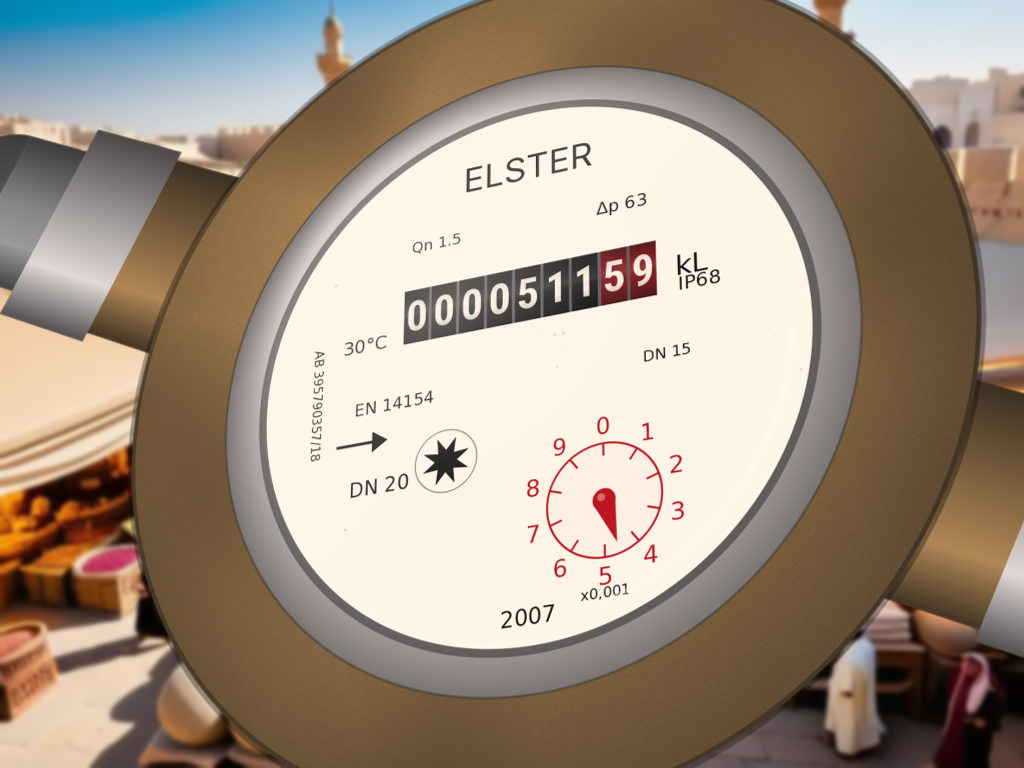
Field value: kL 511.594
